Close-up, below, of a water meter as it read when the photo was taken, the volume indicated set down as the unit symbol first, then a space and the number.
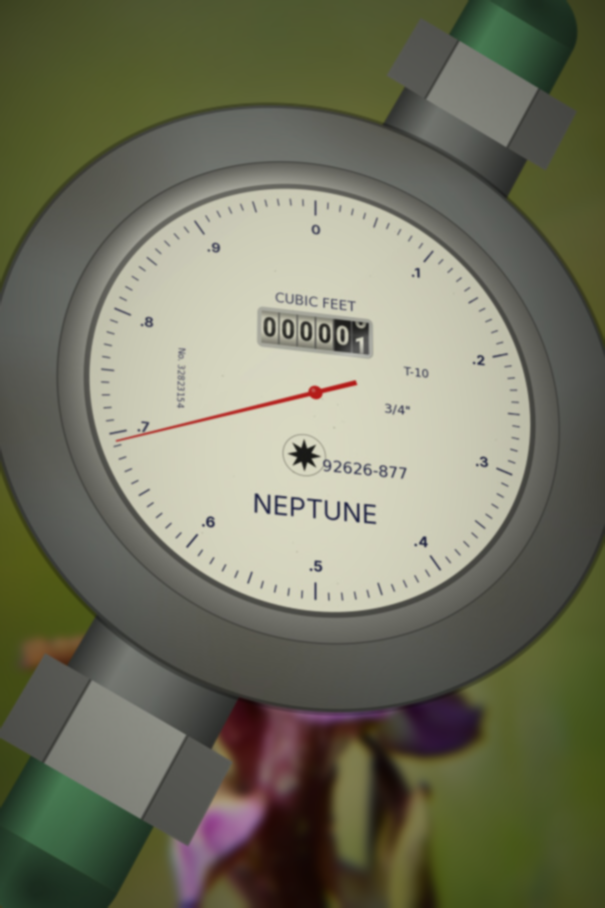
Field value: ft³ 0.69
